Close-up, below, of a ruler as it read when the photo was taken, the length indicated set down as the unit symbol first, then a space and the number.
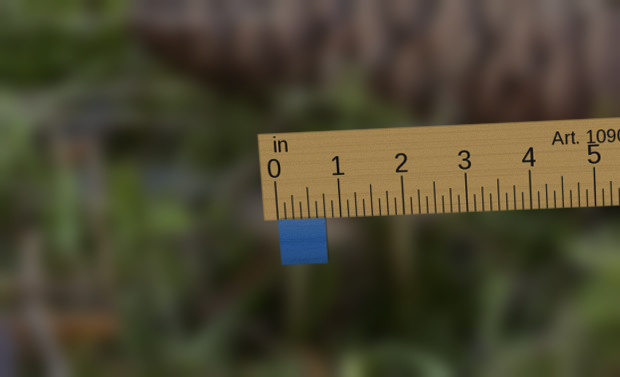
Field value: in 0.75
